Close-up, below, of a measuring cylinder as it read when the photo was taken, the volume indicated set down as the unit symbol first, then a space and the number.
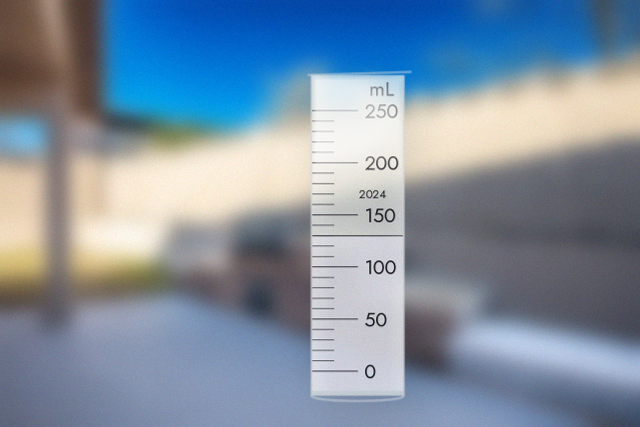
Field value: mL 130
